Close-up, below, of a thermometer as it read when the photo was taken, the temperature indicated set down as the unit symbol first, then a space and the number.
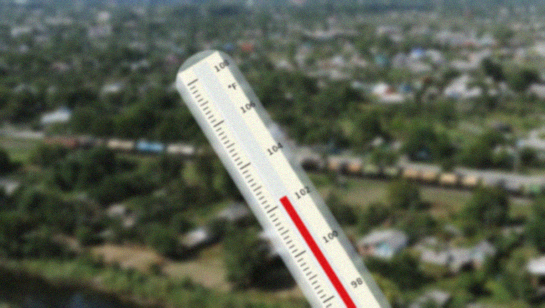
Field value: °F 102.2
